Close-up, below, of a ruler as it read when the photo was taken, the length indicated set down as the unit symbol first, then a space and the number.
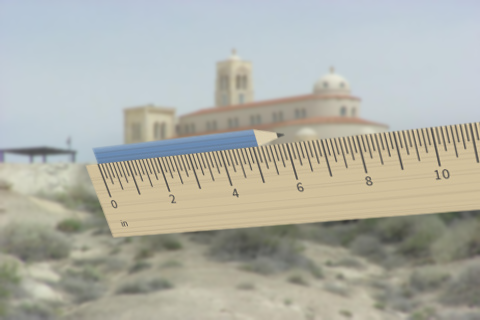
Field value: in 6
